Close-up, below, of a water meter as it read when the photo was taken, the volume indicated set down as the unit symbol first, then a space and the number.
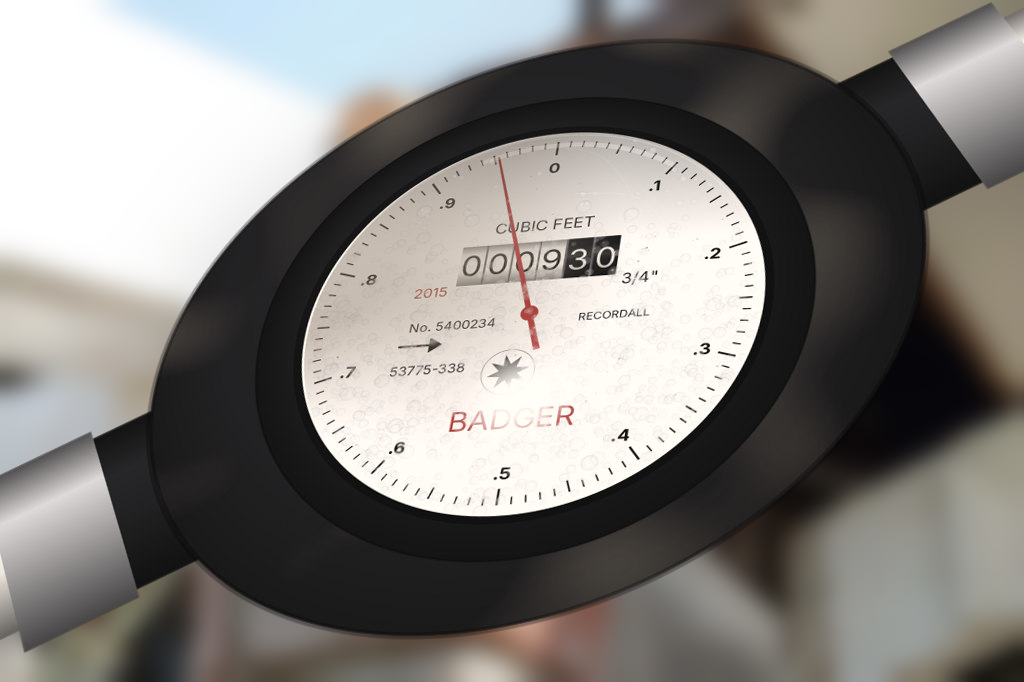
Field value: ft³ 929.95
